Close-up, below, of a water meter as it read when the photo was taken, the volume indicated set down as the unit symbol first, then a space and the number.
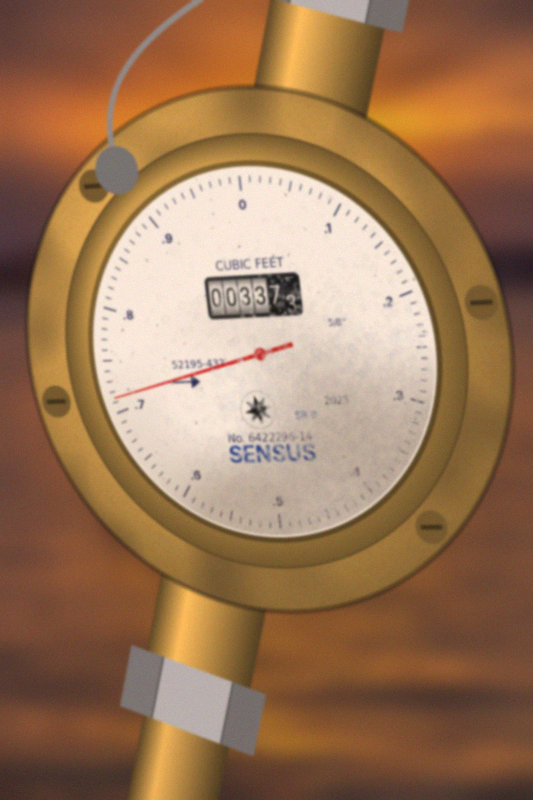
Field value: ft³ 3372.71
